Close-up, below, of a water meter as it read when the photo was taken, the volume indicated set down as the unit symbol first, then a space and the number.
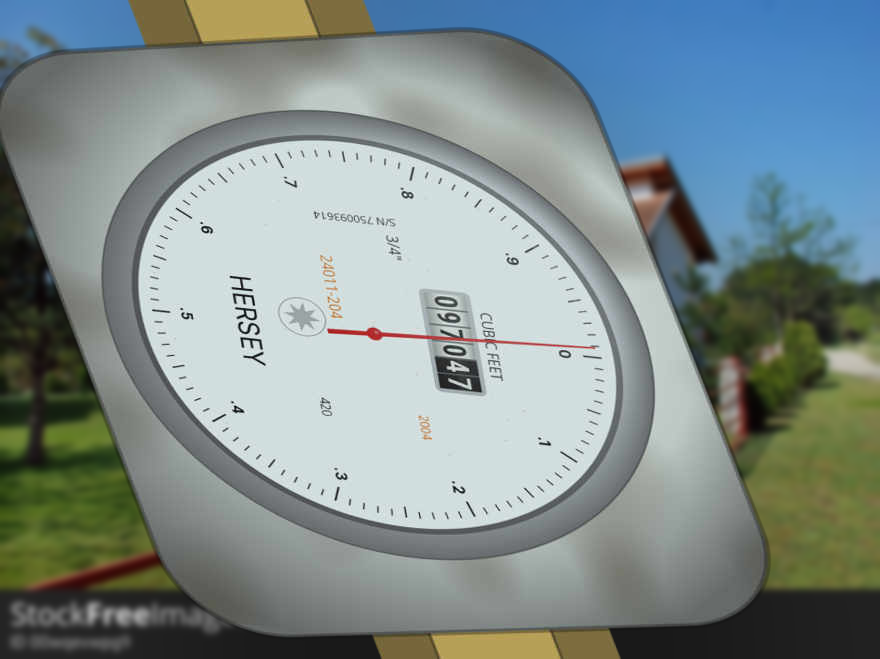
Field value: ft³ 97046.99
